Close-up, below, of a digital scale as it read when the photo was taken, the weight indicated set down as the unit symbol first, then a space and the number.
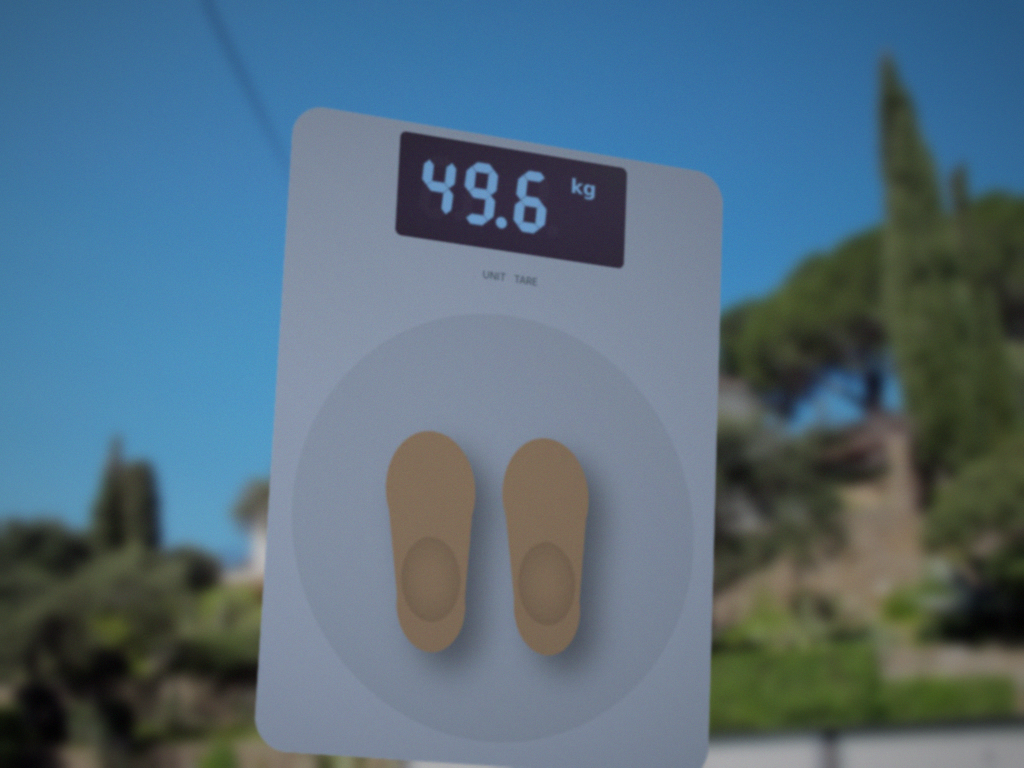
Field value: kg 49.6
